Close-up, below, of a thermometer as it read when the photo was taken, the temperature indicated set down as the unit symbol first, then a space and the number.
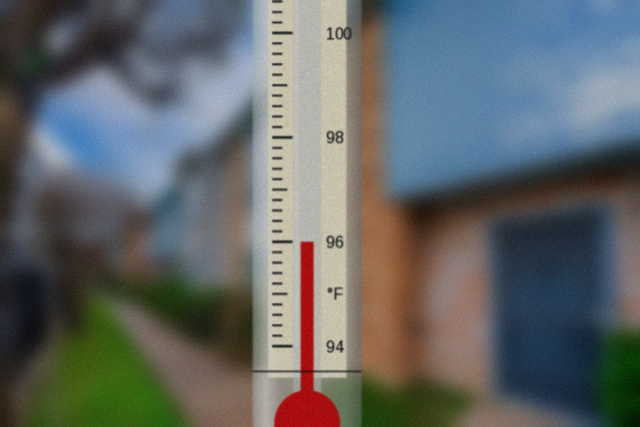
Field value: °F 96
